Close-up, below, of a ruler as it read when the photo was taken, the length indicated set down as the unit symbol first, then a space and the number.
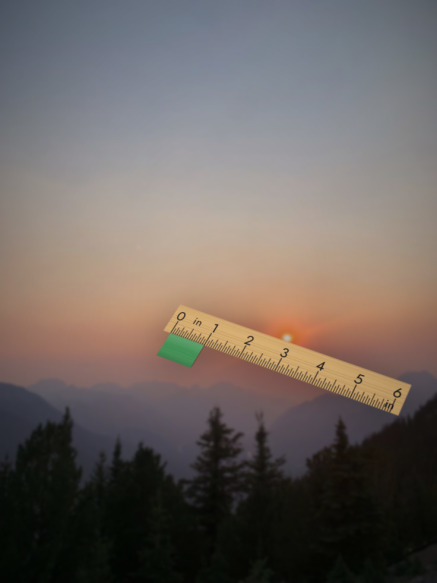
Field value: in 1
